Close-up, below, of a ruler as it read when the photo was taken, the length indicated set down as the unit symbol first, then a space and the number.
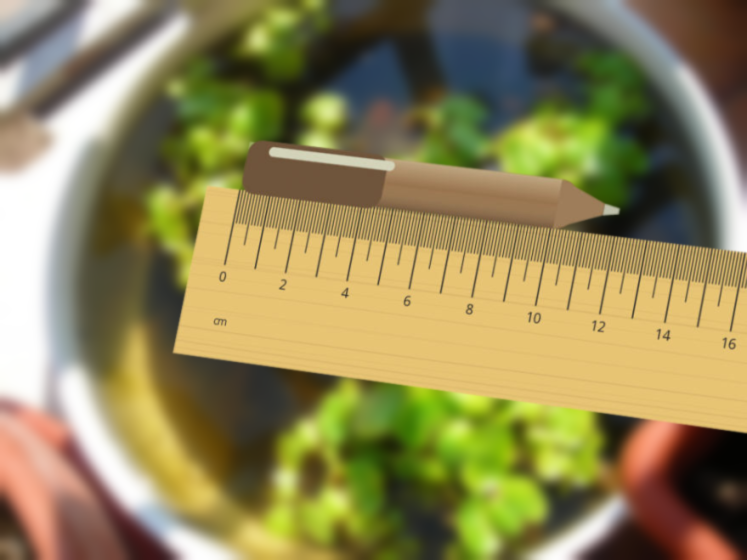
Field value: cm 12
